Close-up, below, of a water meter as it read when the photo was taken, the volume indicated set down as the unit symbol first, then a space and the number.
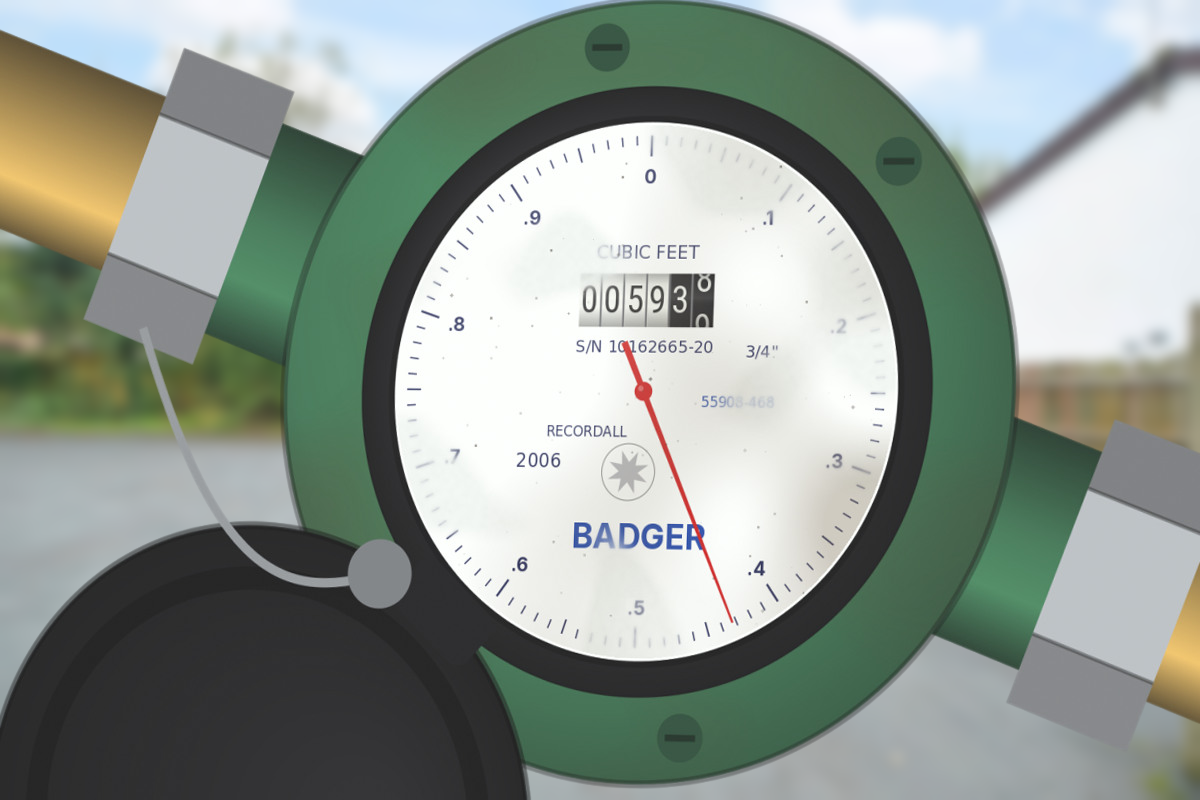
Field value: ft³ 5938.43
